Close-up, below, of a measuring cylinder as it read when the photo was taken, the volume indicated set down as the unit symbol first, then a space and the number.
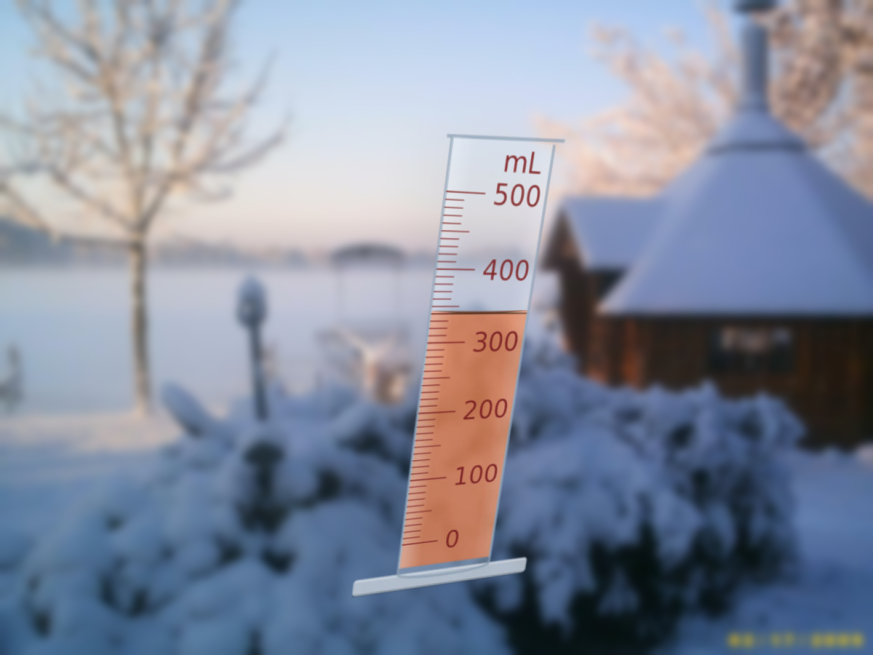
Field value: mL 340
